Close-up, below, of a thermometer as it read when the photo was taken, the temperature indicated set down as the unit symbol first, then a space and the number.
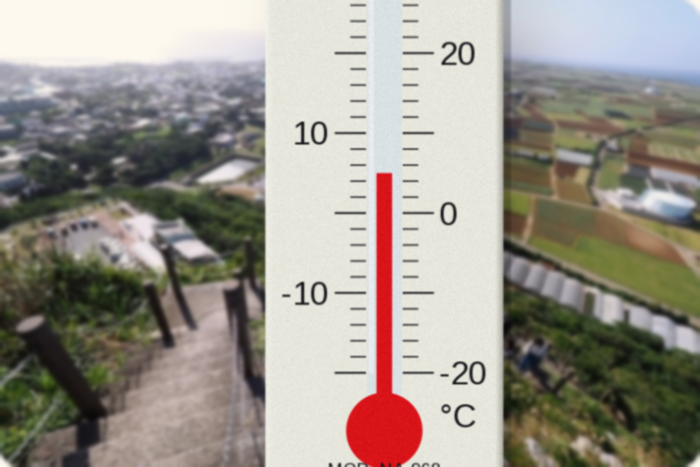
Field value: °C 5
